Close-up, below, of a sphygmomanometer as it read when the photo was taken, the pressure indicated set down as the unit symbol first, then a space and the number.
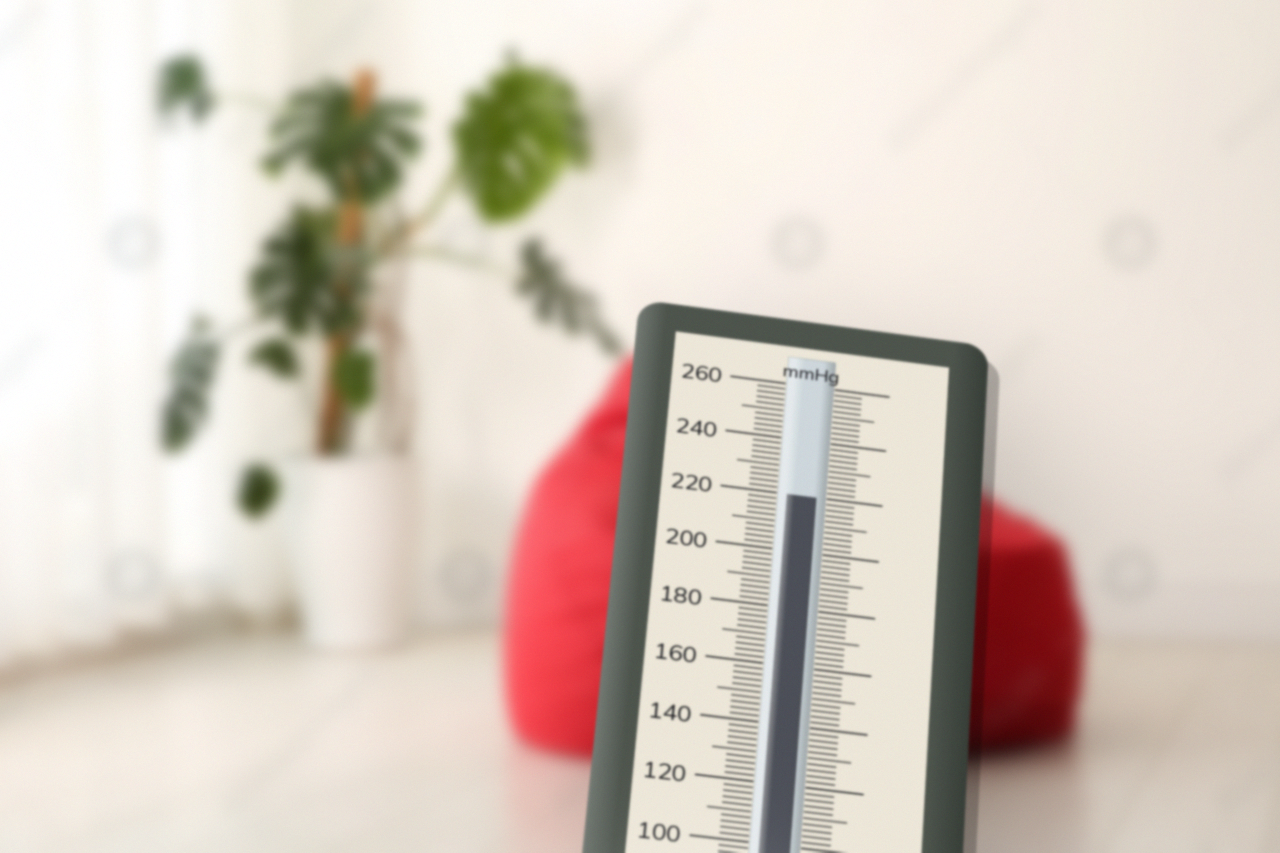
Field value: mmHg 220
